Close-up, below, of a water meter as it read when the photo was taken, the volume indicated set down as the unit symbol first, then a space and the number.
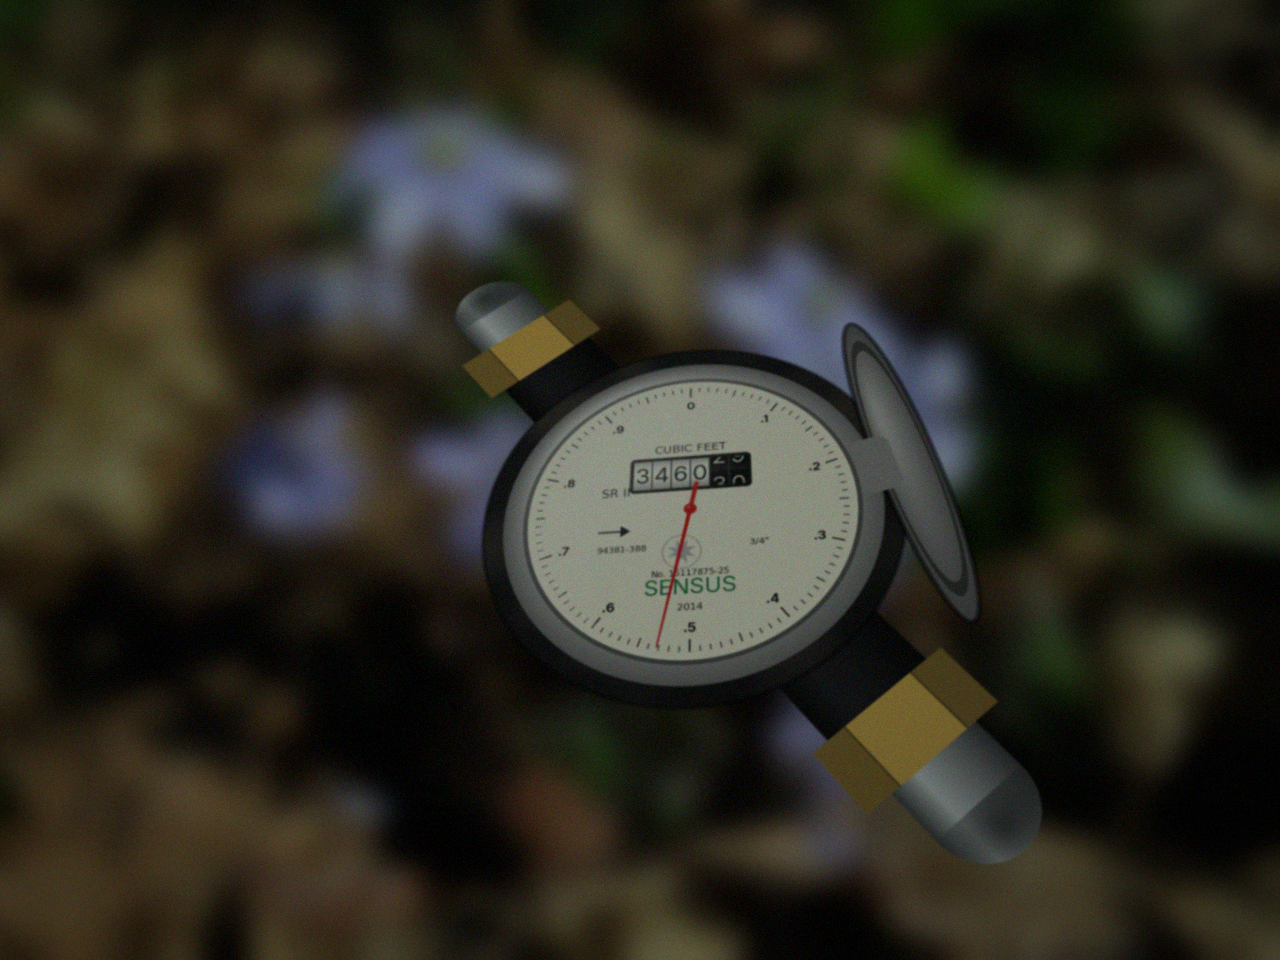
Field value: ft³ 346029.53
